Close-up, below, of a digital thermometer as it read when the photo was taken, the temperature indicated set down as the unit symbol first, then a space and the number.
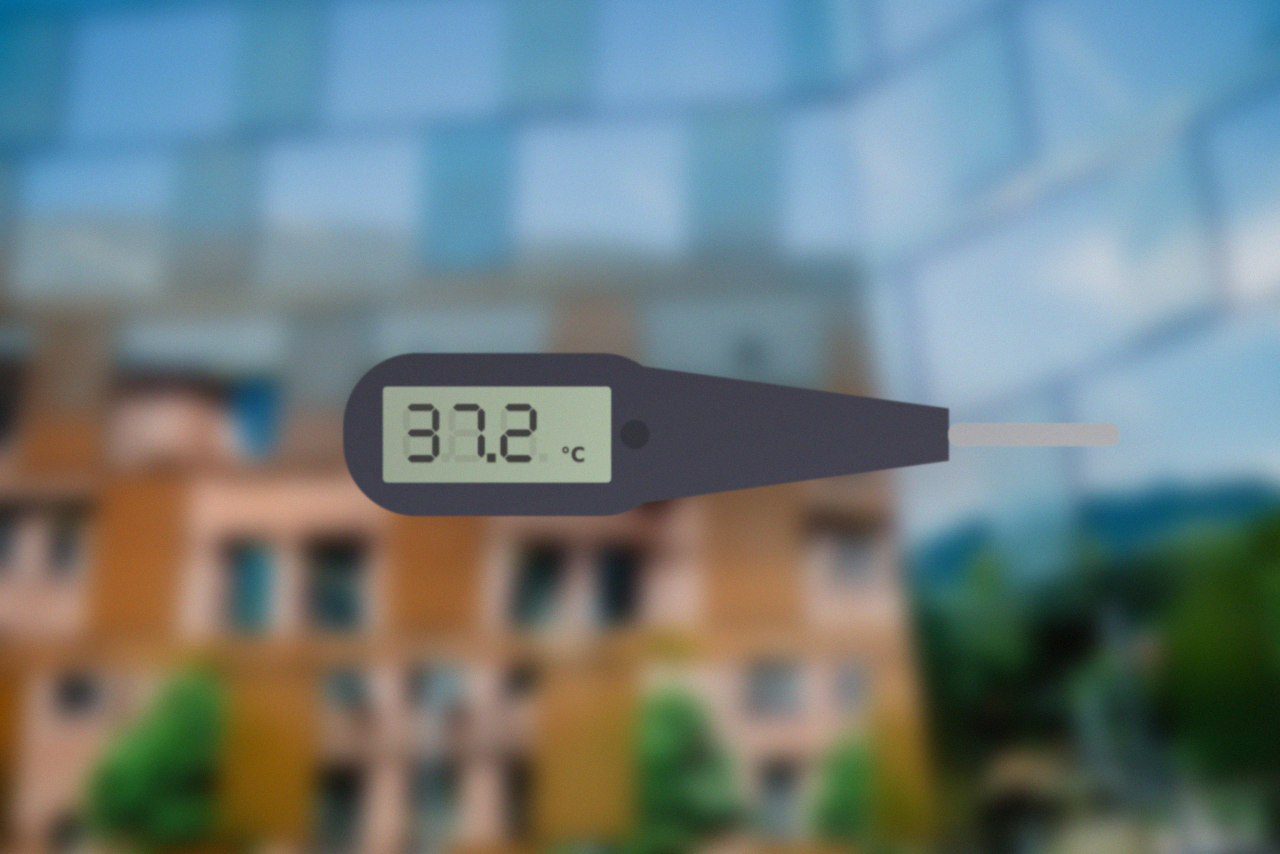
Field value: °C 37.2
